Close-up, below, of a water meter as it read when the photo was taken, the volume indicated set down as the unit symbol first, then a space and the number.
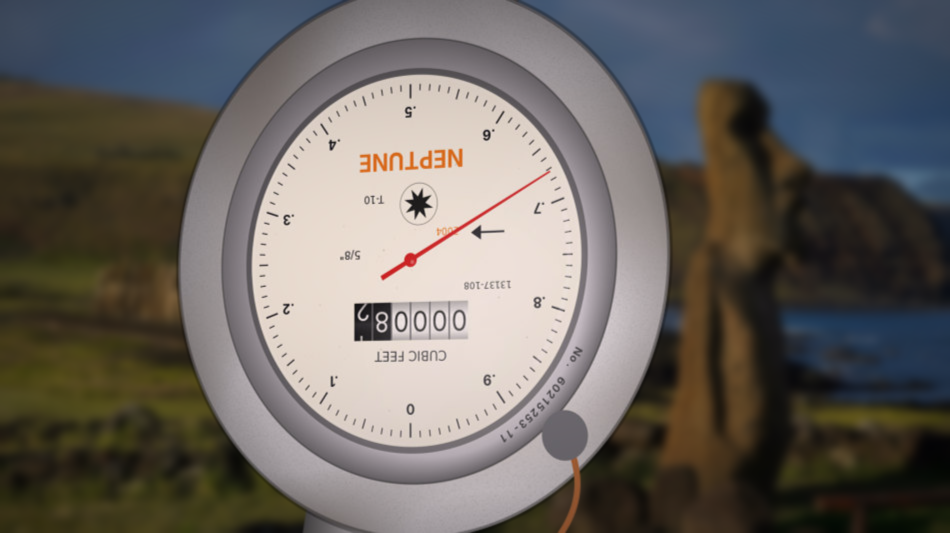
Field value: ft³ 81.67
